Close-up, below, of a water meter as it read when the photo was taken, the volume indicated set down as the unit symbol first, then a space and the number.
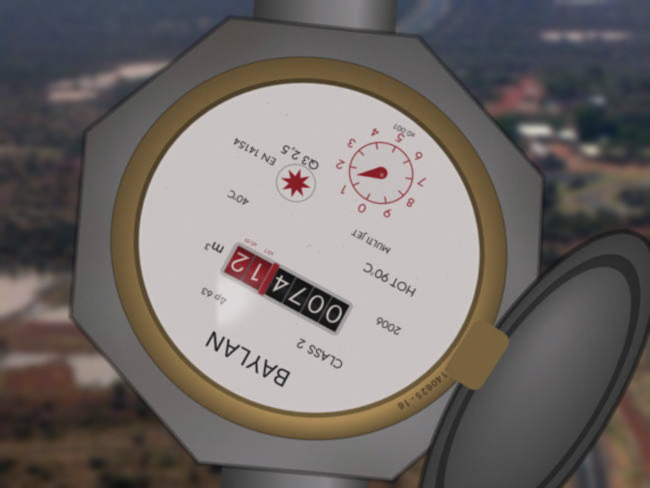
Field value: m³ 74.121
